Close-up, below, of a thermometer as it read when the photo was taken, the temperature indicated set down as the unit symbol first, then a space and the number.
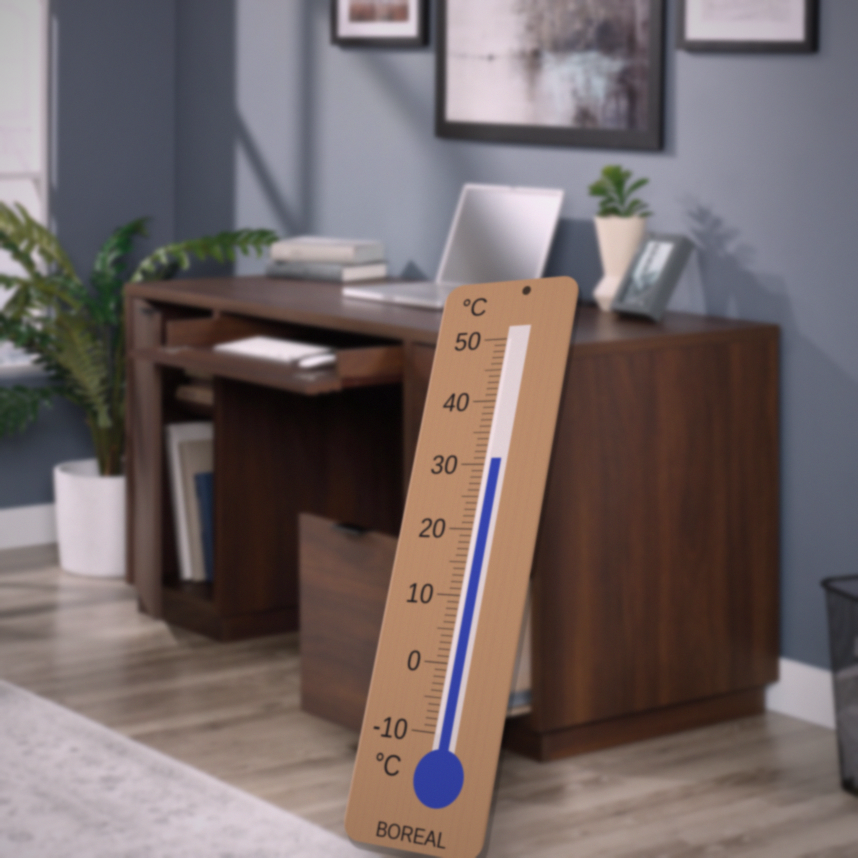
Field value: °C 31
